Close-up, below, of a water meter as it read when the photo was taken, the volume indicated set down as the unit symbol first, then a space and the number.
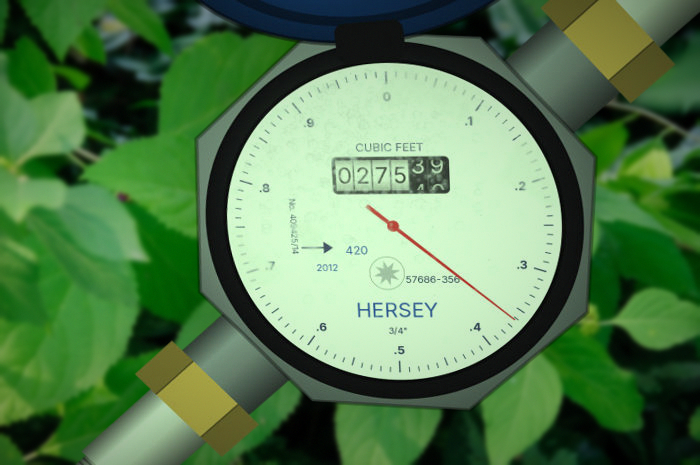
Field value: ft³ 27539.36
